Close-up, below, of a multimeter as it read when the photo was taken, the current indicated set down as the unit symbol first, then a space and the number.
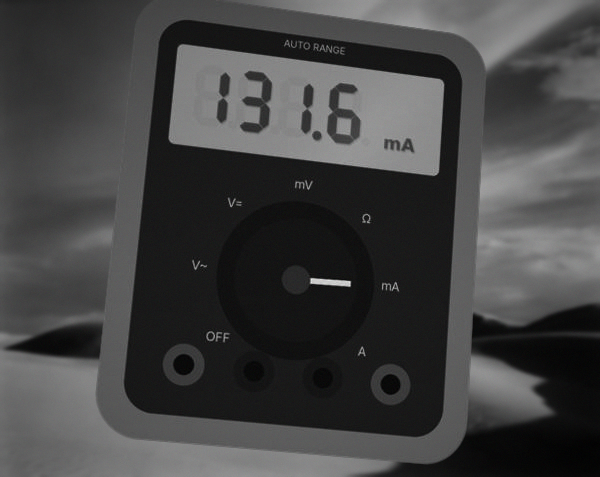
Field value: mA 131.6
